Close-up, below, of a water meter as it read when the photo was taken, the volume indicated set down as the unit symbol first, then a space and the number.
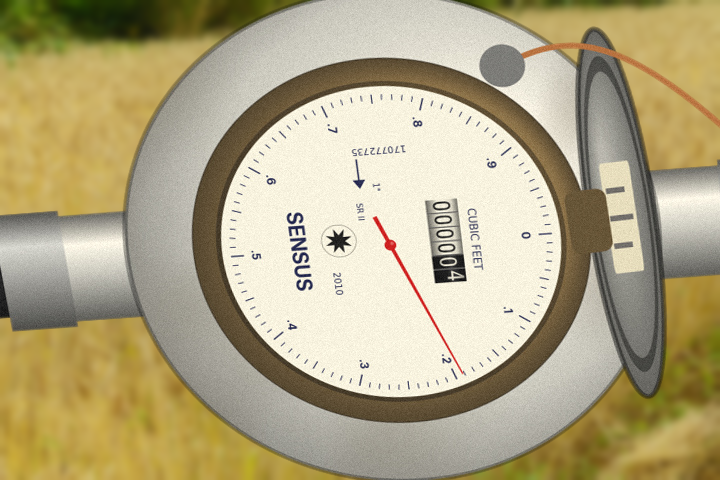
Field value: ft³ 4.19
